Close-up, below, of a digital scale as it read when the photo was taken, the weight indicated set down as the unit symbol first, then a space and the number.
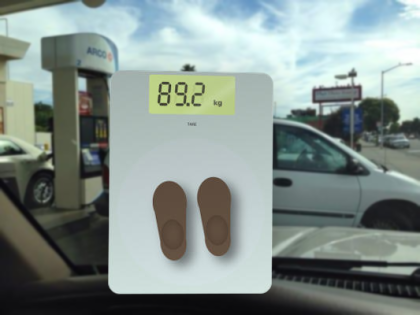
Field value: kg 89.2
